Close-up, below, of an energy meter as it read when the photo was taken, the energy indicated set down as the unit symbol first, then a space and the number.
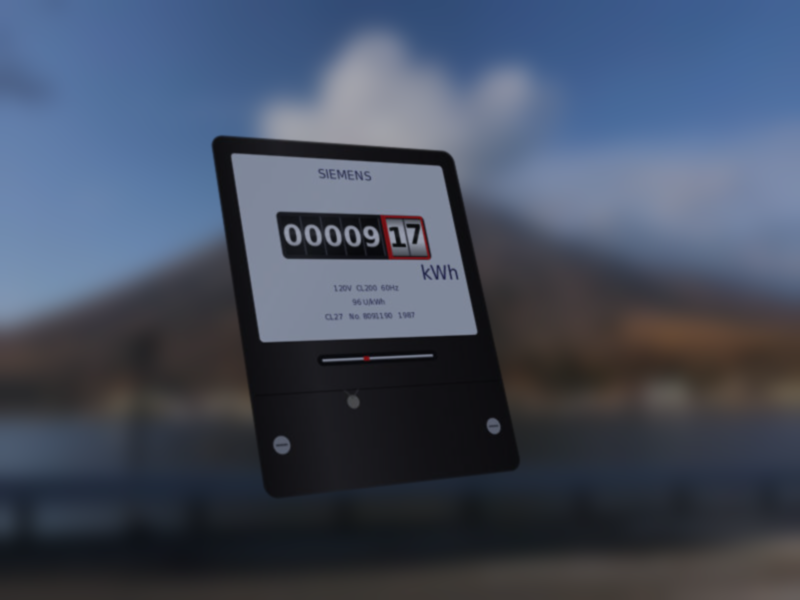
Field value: kWh 9.17
